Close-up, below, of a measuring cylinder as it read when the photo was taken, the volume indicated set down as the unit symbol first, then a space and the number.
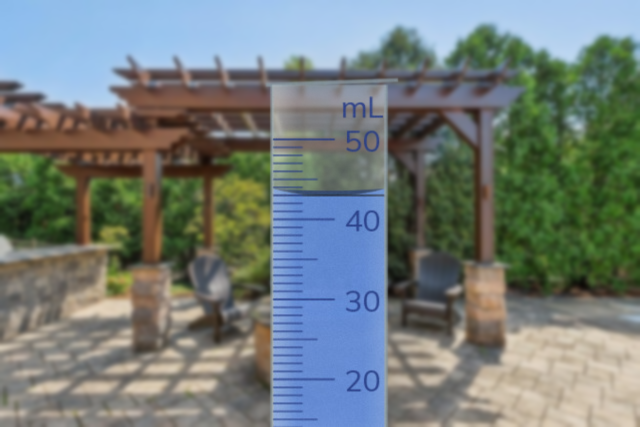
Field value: mL 43
